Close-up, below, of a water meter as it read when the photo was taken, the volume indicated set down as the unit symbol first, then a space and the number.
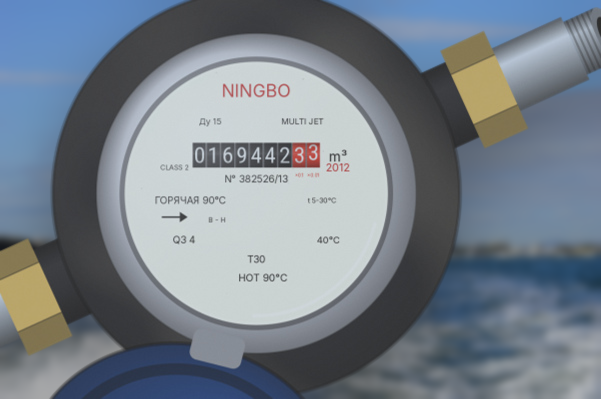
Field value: m³ 169442.33
